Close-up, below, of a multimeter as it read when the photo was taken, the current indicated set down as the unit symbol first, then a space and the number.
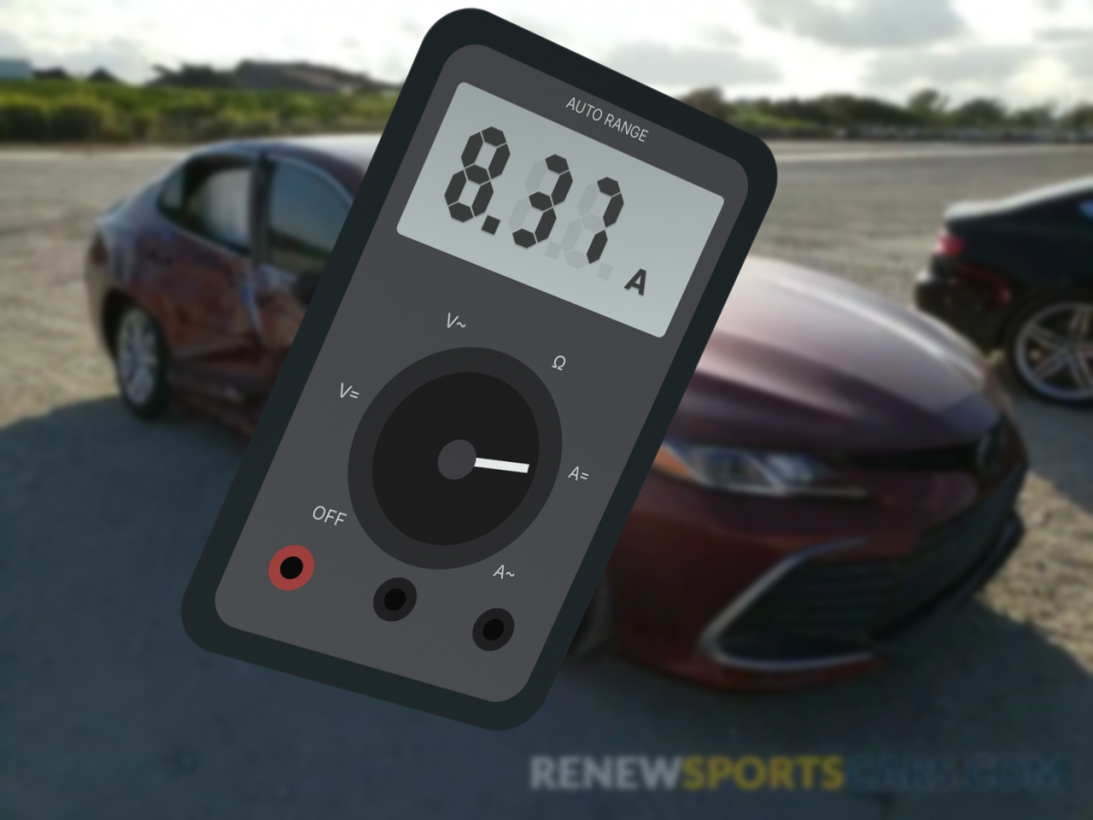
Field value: A 8.37
